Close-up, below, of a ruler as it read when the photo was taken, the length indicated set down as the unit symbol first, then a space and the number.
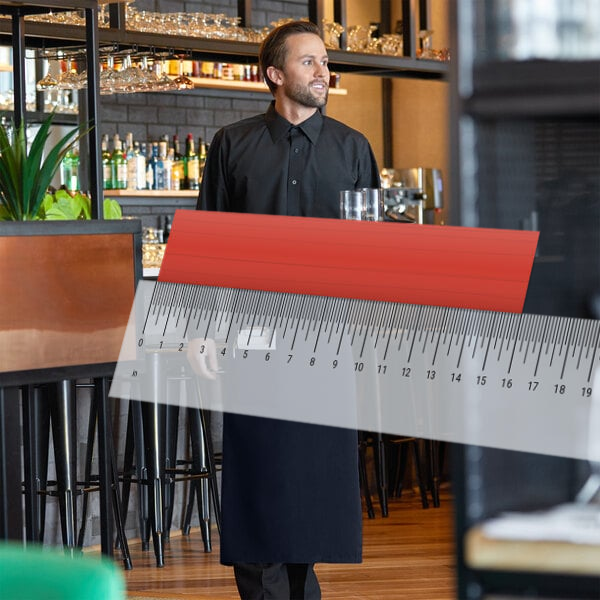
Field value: in 16
